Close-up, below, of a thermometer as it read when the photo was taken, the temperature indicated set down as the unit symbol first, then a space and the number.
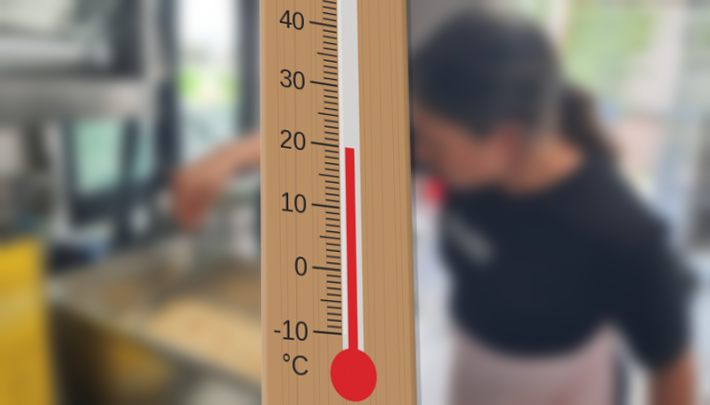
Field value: °C 20
